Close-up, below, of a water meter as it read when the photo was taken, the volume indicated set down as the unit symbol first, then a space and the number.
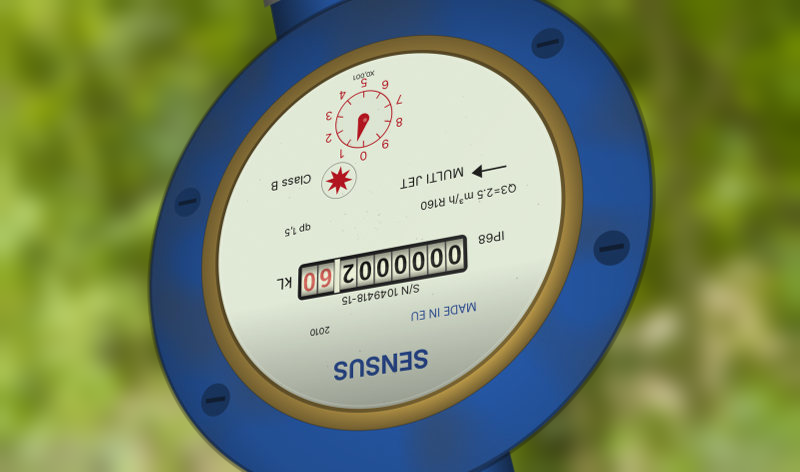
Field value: kL 2.600
